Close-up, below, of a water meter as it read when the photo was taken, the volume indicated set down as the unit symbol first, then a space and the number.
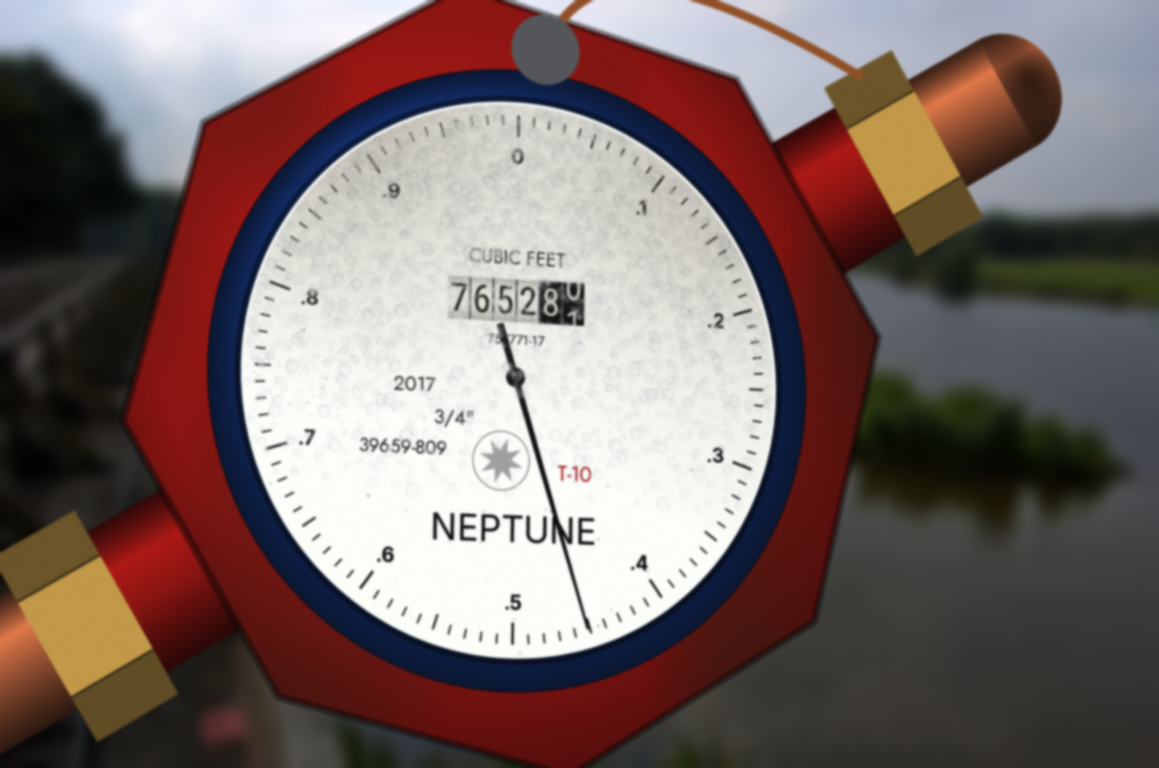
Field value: ft³ 765280.45
